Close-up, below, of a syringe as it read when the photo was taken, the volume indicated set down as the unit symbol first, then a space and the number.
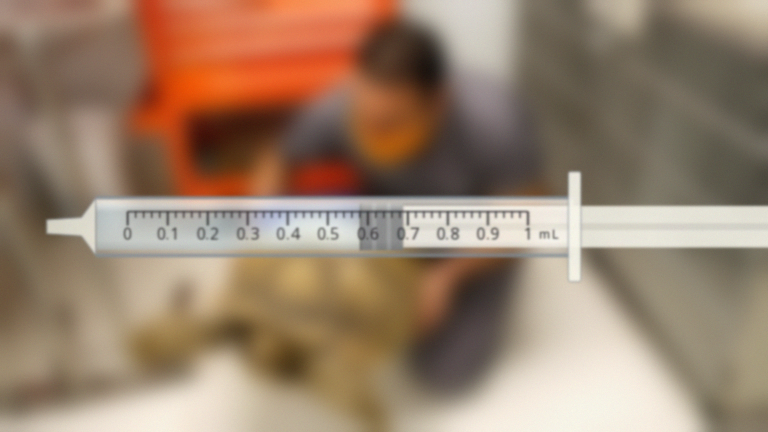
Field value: mL 0.58
